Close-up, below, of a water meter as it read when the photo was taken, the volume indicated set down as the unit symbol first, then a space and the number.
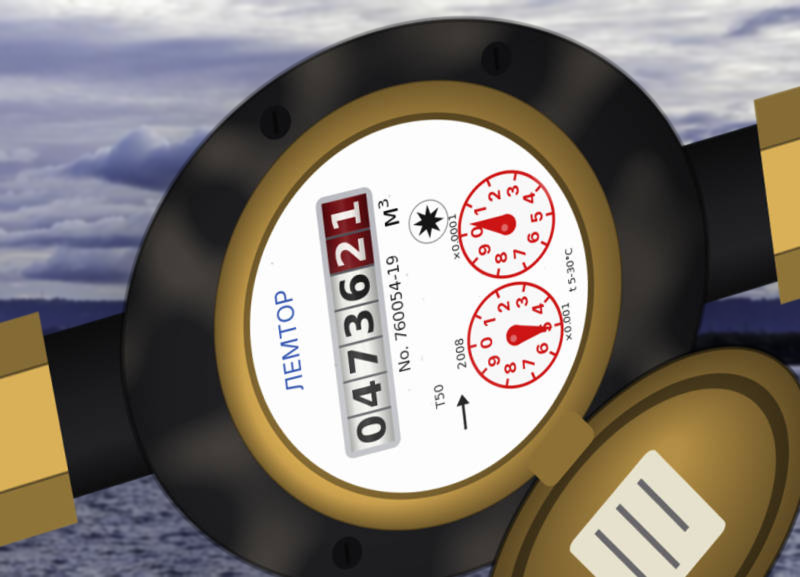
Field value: m³ 4736.2150
